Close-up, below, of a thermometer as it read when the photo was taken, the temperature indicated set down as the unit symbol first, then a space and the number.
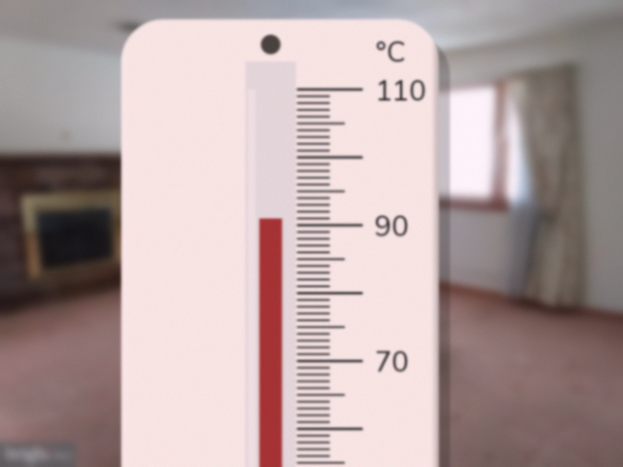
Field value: °C 91
